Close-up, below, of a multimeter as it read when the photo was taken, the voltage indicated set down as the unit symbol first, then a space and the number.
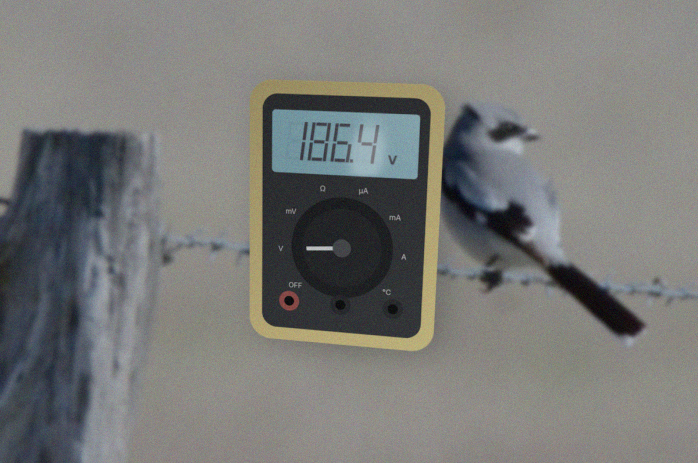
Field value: V 186.4
